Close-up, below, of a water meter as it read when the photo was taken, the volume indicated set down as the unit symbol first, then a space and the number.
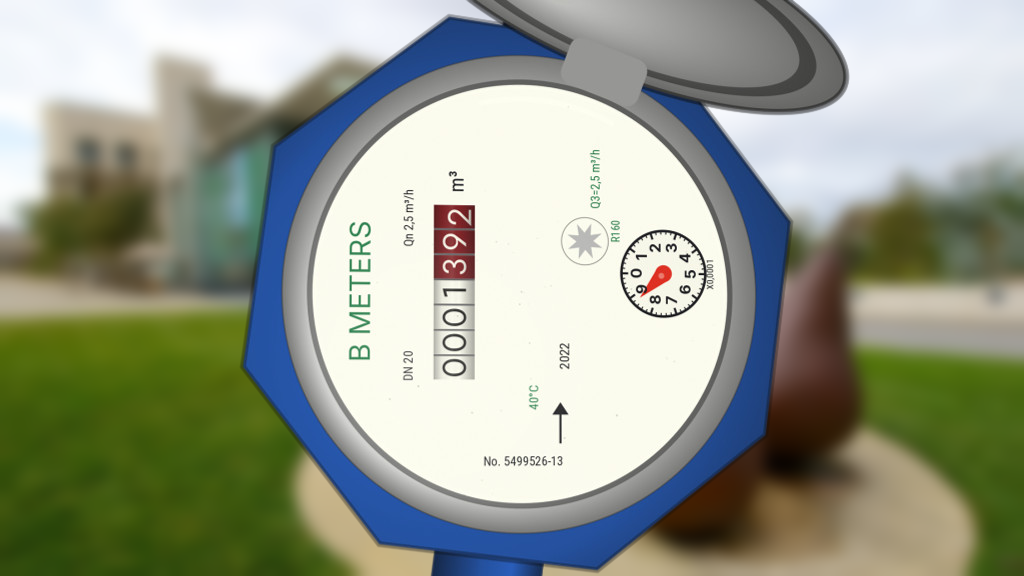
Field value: m³ 1.3918
